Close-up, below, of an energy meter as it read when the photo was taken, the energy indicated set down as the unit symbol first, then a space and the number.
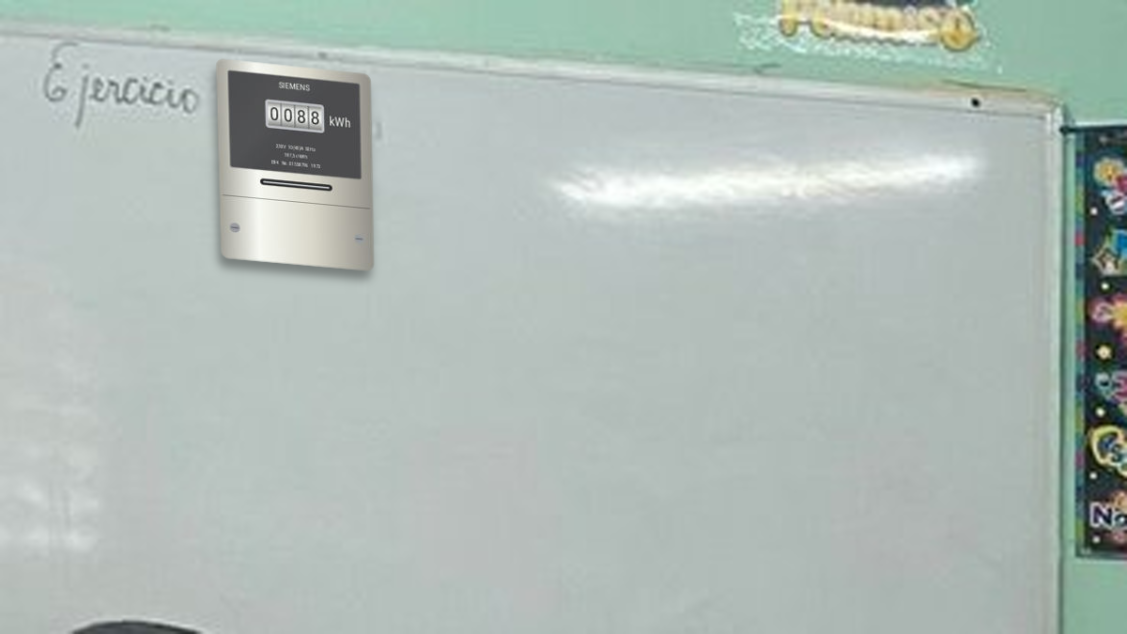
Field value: kWh 88
